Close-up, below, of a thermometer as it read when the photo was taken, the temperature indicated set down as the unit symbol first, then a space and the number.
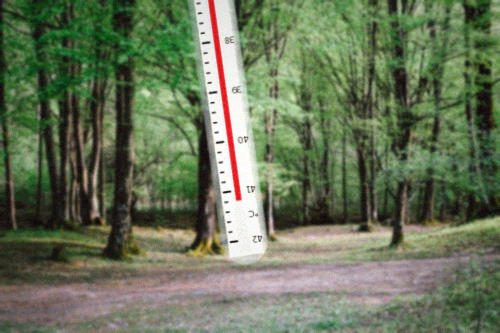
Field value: °C 41.2
